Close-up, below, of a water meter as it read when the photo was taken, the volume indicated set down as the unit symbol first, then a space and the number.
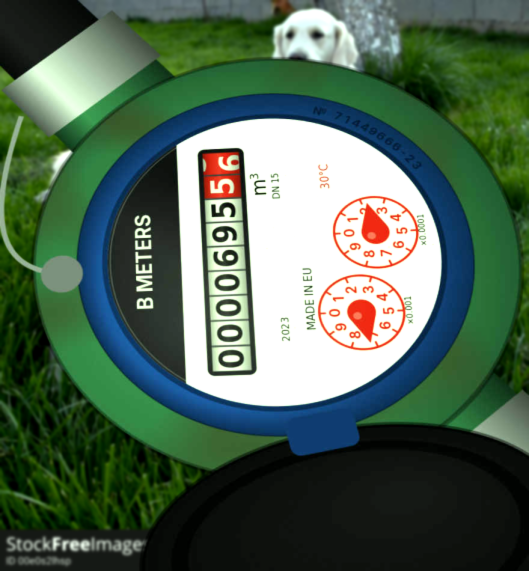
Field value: m³ 695.5572
